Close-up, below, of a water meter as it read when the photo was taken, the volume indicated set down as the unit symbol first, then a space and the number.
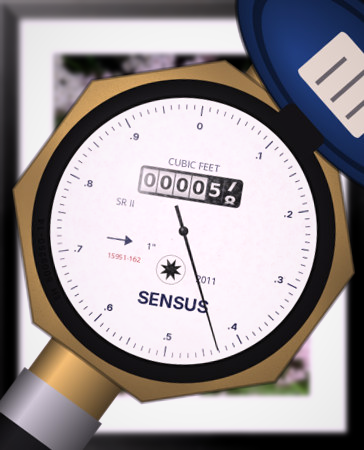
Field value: ft³ 57.43
